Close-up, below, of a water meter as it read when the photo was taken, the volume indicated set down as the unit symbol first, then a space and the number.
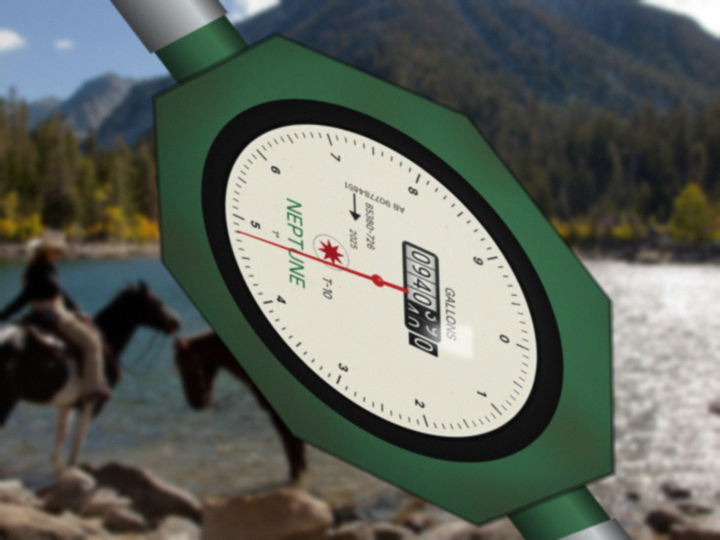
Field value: gal 940394.8
